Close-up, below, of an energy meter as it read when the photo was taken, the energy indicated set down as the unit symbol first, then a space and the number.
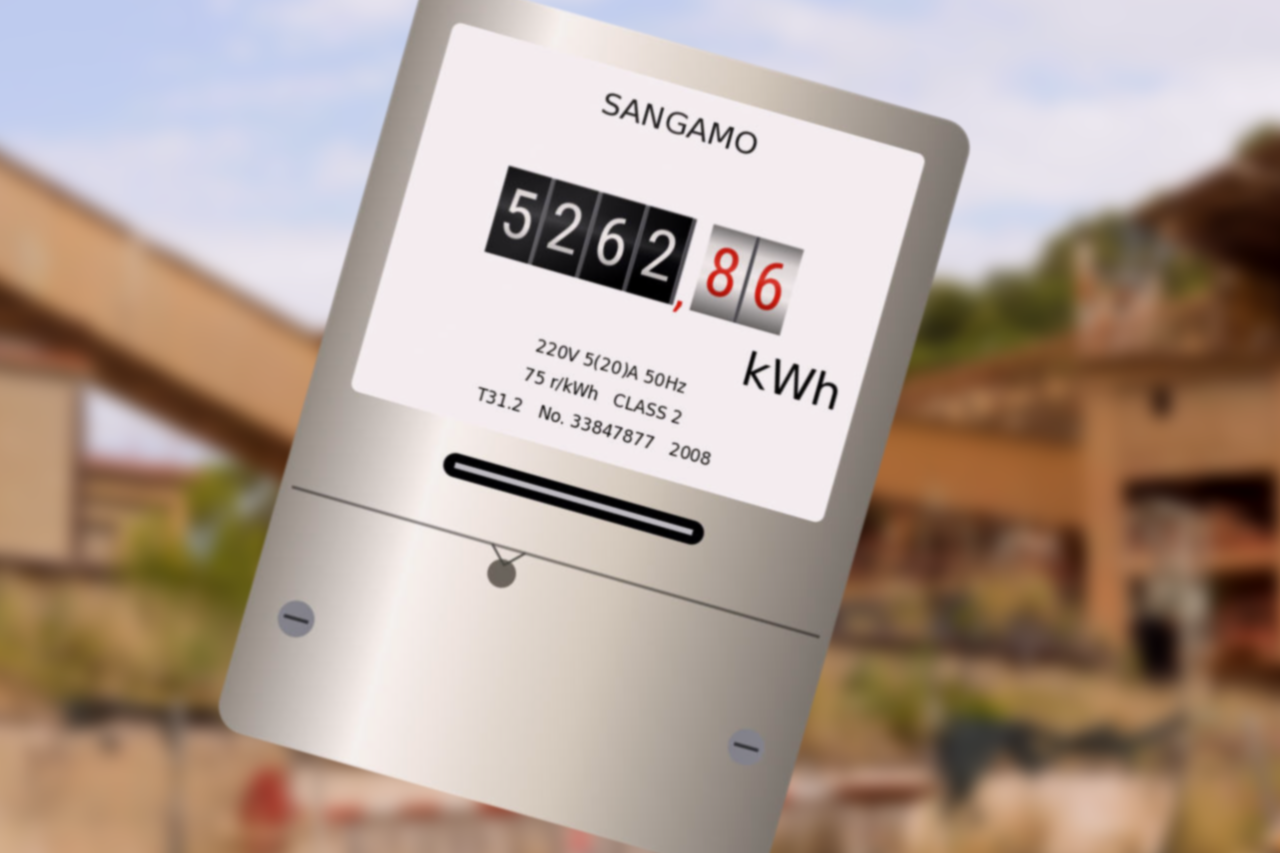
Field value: kWh 5262.86
